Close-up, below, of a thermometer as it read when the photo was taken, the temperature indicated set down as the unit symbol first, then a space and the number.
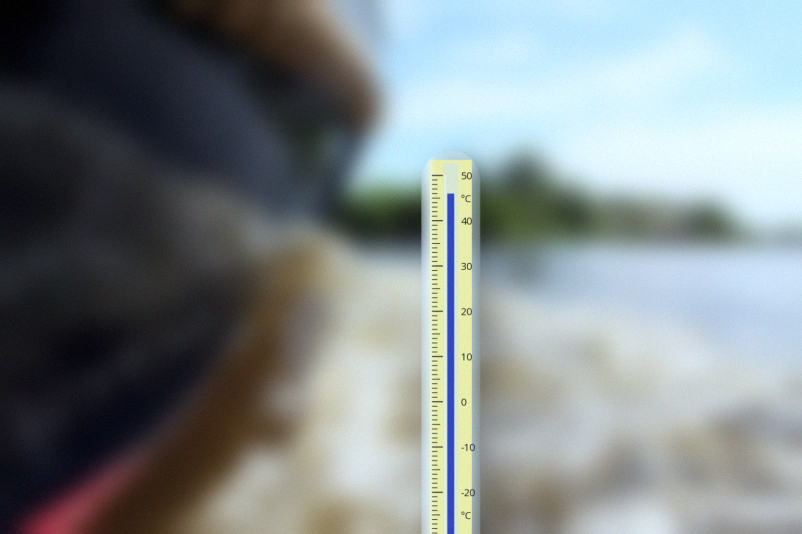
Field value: °C 46
